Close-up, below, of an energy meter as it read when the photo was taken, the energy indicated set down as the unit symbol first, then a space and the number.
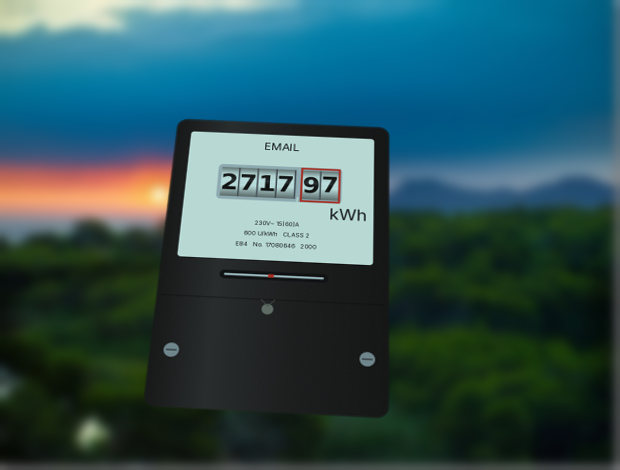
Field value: kWh 2717.97
